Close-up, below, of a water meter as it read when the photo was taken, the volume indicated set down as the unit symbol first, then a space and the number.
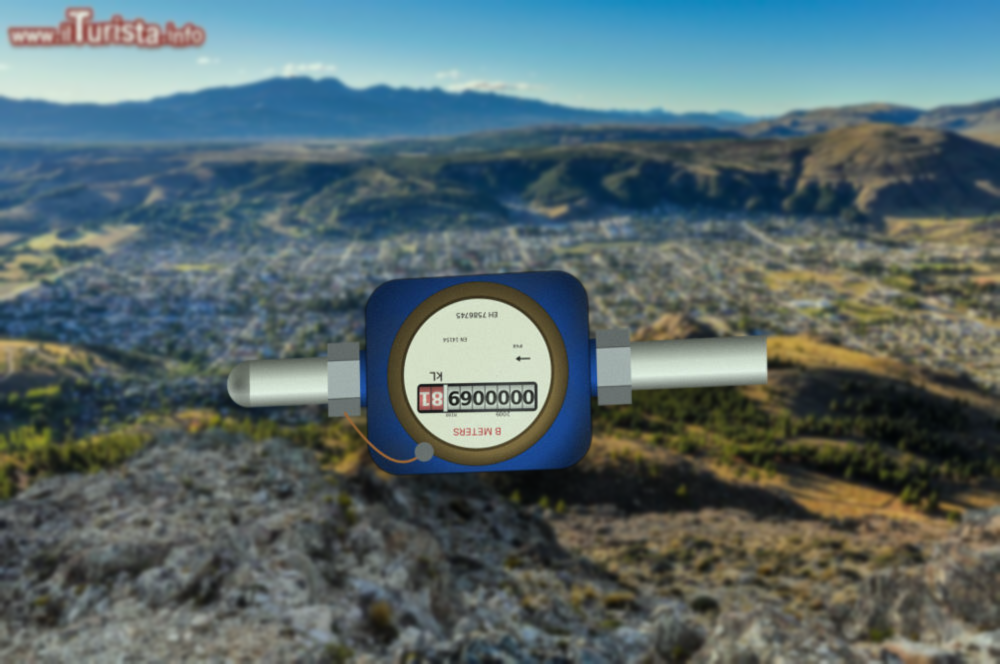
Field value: kL 69.81
